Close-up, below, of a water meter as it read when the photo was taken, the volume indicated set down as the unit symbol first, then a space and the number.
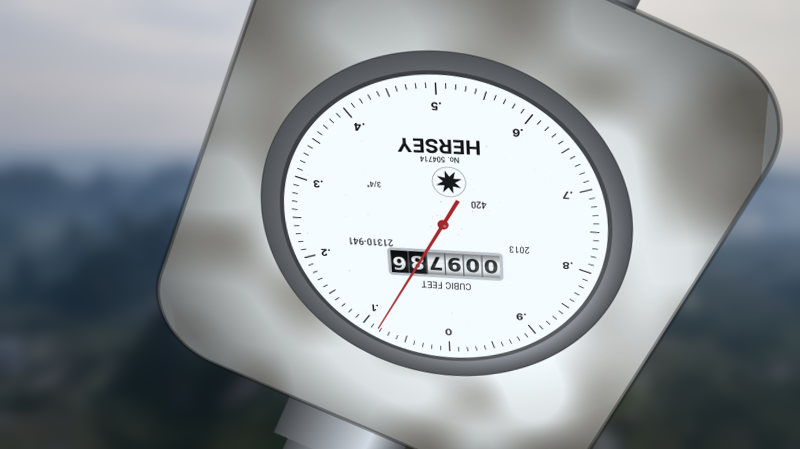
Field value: ft³ 9786.08
